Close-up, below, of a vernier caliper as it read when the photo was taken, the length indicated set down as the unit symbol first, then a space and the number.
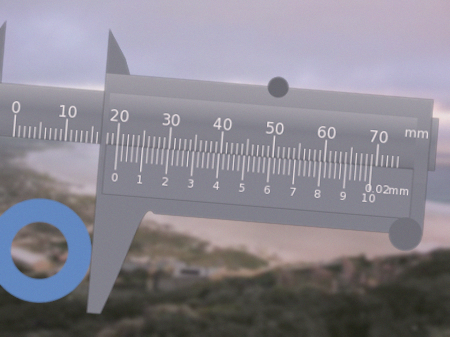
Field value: mm 20.0
